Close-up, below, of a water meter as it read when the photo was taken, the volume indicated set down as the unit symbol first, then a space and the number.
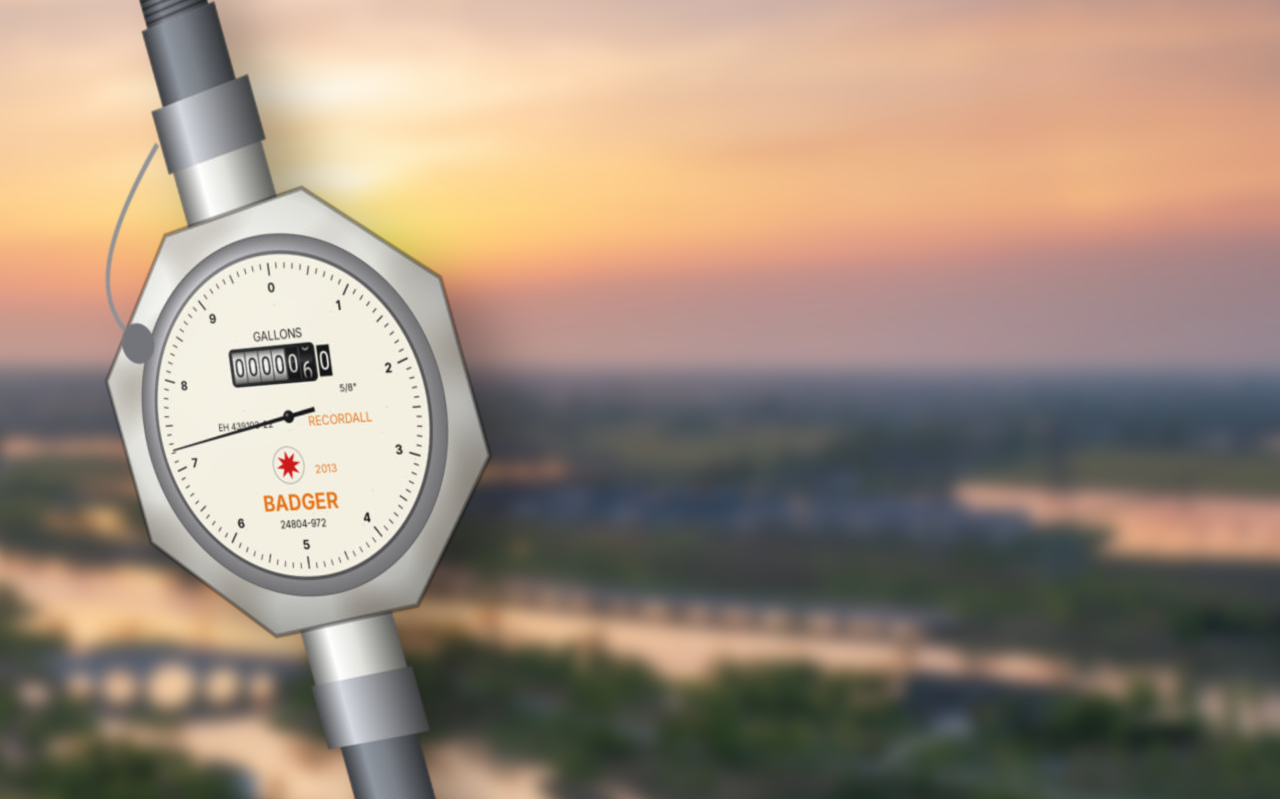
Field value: gal 57.2
